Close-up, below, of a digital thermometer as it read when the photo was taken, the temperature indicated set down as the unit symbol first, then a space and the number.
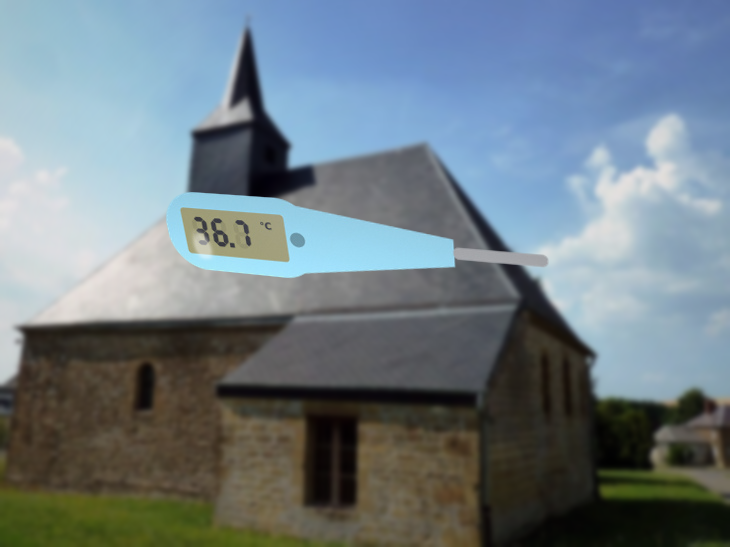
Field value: °C 36.7
